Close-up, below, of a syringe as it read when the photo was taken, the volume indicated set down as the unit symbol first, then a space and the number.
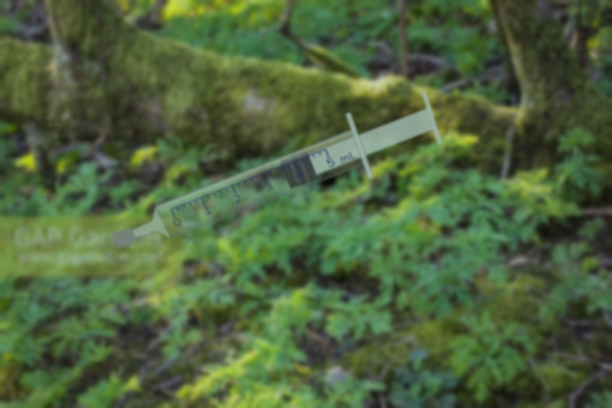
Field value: mL 3.6
